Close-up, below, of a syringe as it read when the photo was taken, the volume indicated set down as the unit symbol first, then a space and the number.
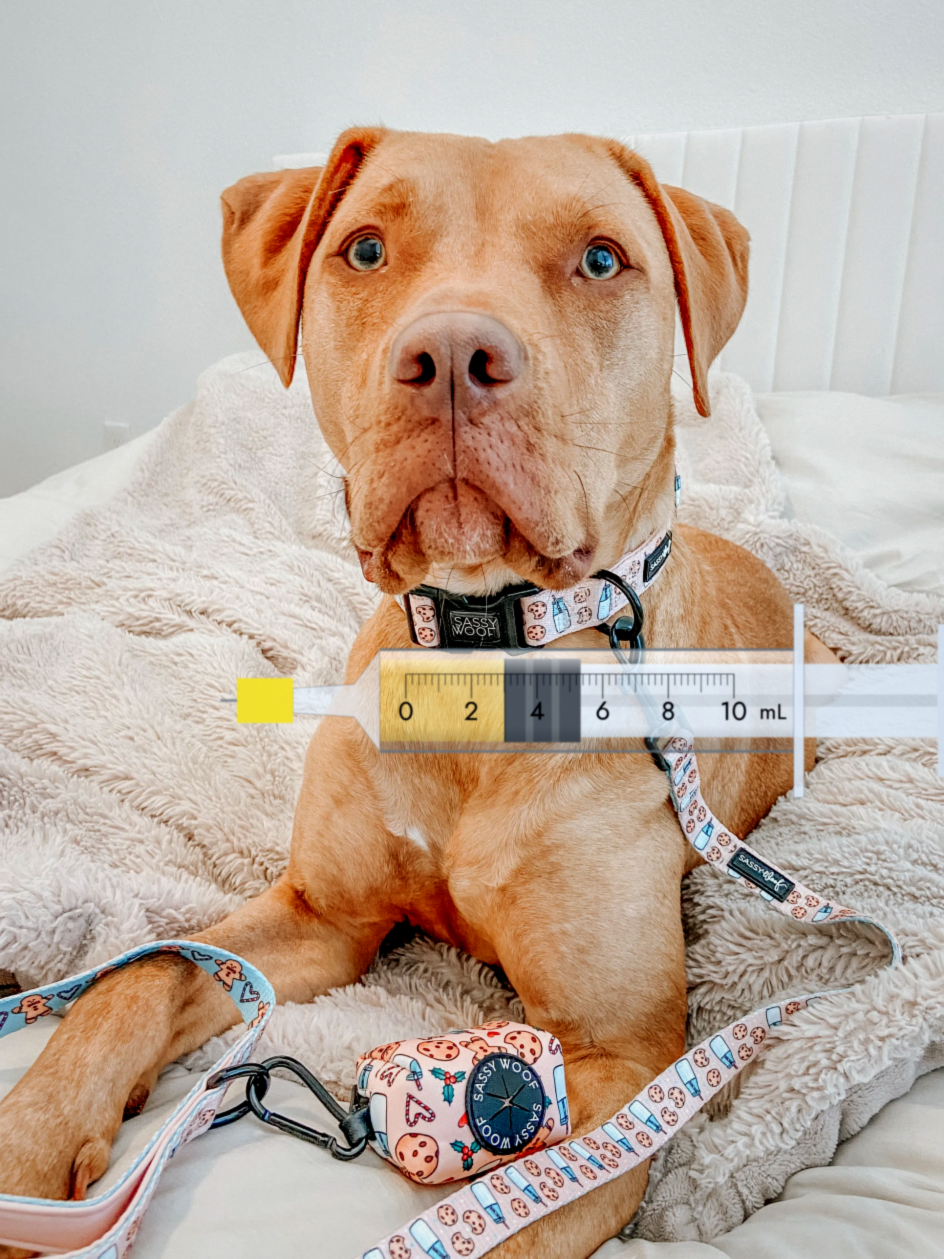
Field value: mL 3
